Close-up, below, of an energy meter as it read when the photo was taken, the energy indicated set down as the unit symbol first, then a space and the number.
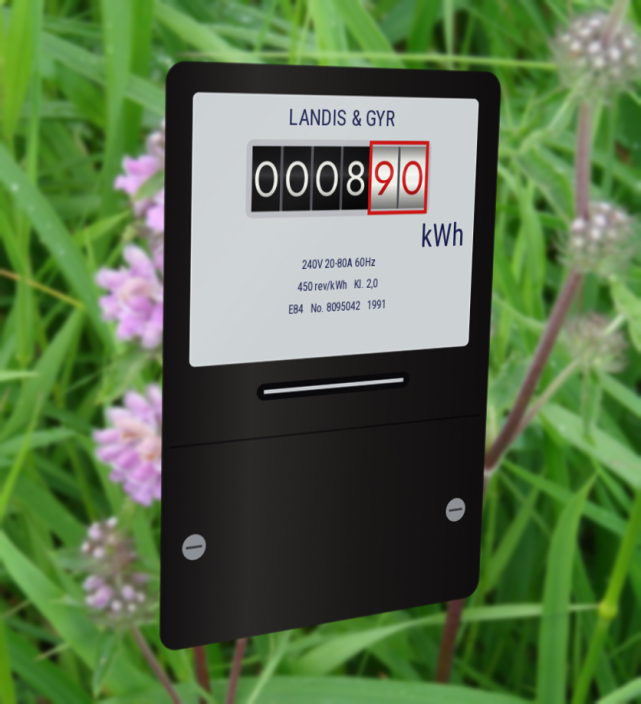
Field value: kWh 8.90
